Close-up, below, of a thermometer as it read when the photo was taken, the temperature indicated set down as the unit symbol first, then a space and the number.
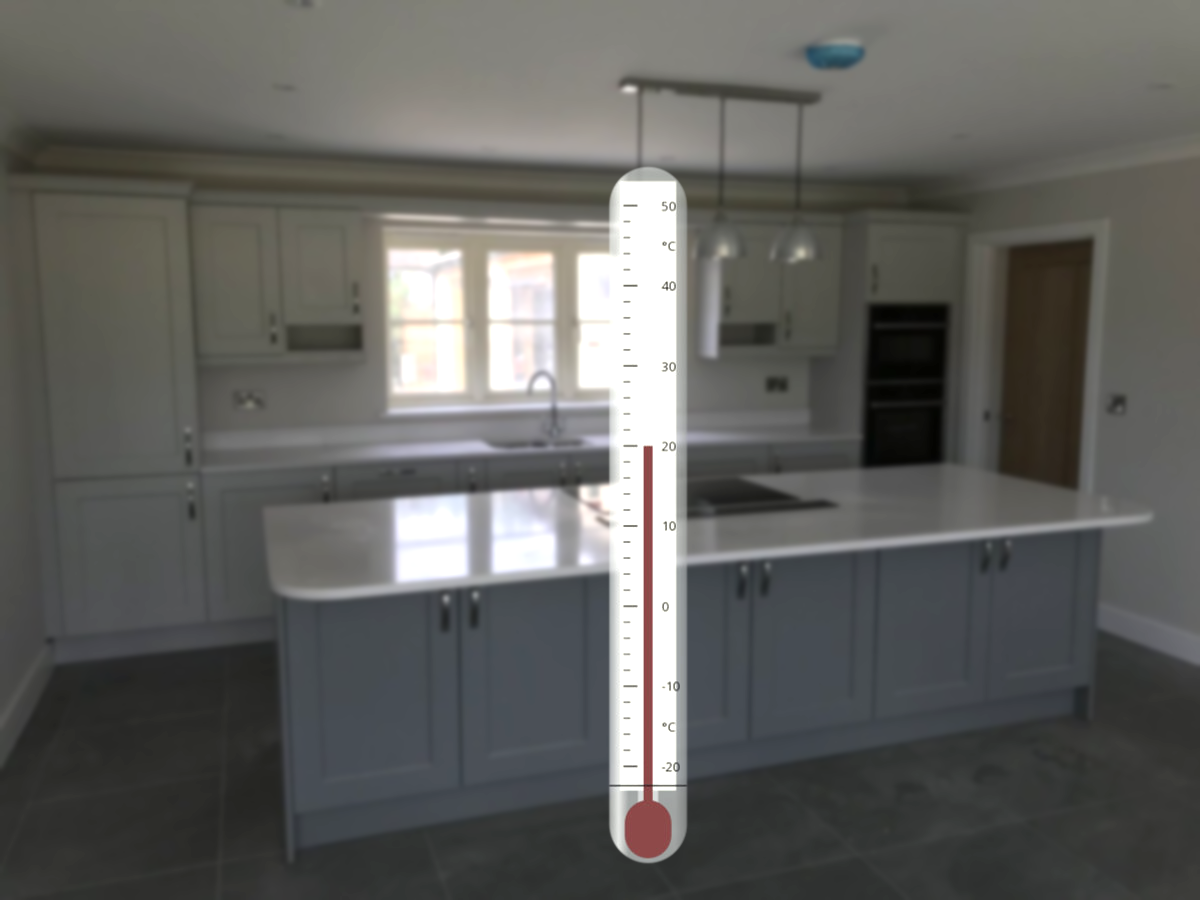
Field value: °C 20
